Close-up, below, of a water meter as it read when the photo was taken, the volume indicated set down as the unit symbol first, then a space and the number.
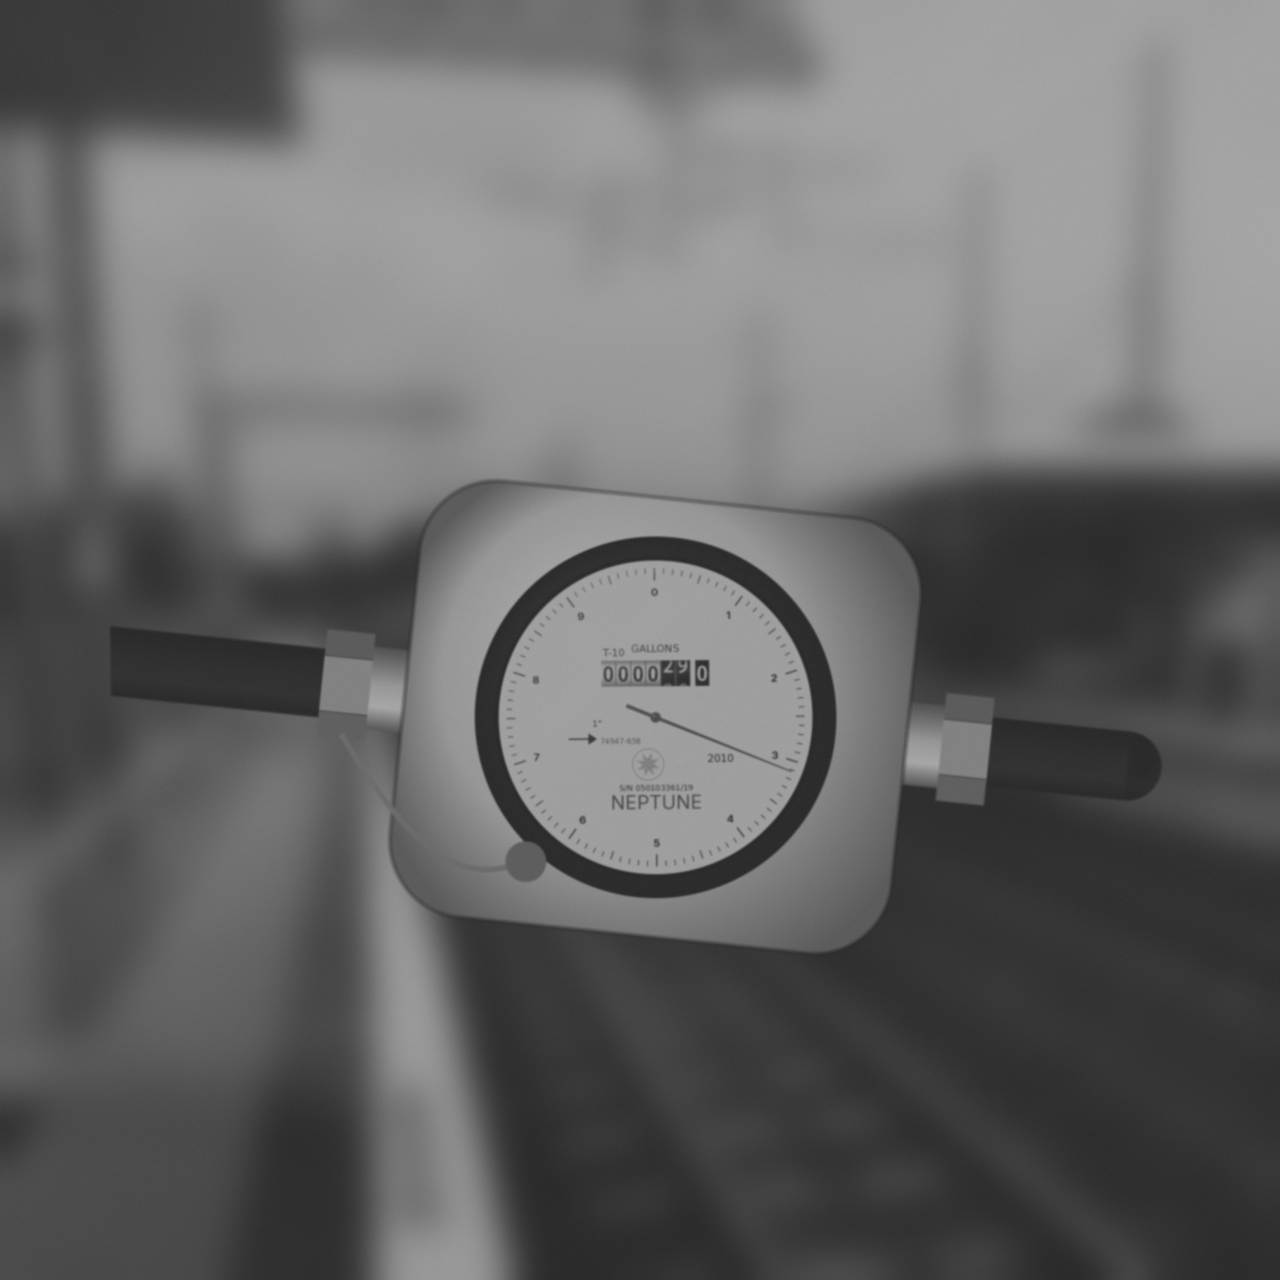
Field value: gal 293.1
